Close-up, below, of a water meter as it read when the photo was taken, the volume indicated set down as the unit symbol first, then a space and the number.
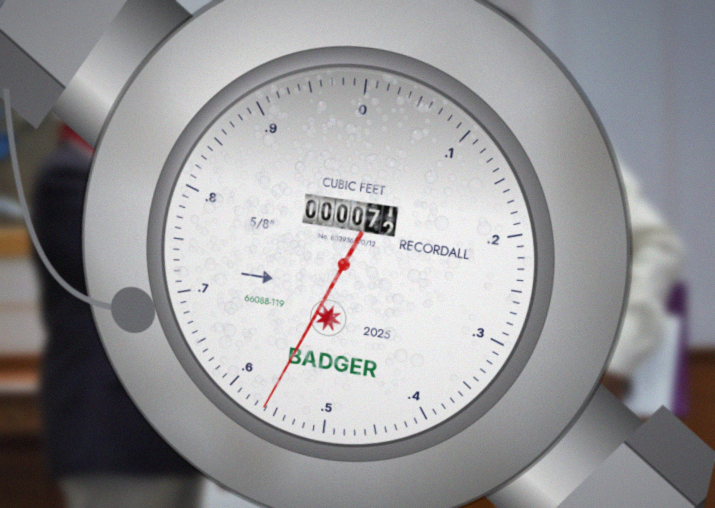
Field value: ft³ 71.56
